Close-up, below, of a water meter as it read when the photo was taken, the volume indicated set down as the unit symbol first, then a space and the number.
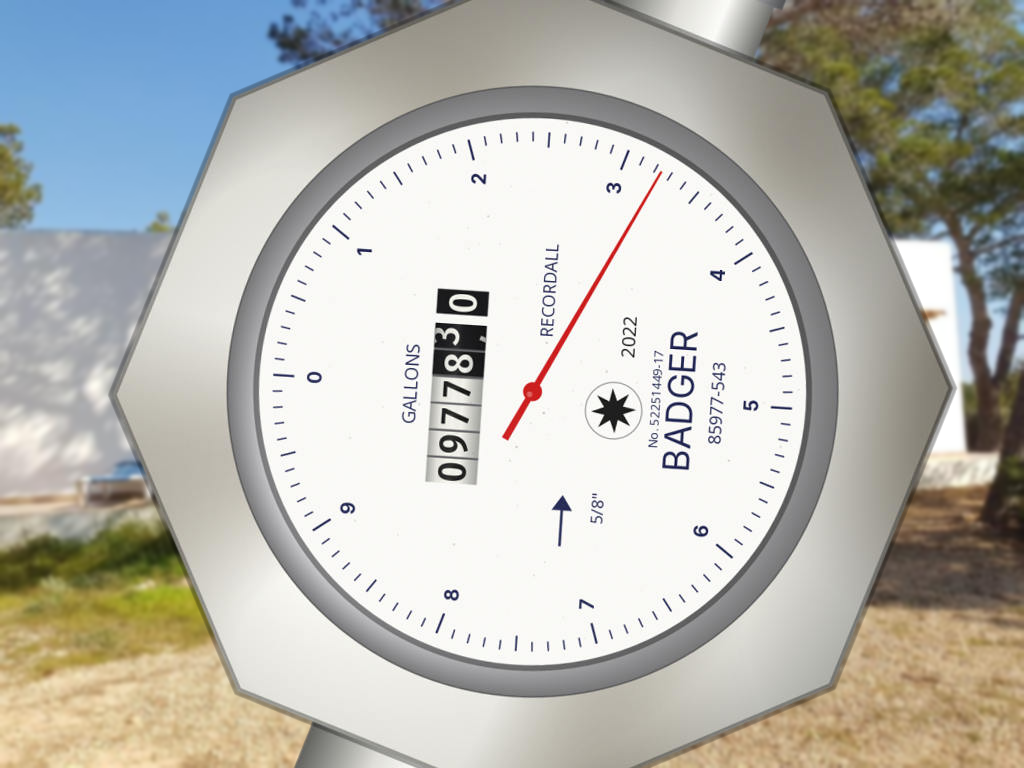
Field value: gal 977833.2
